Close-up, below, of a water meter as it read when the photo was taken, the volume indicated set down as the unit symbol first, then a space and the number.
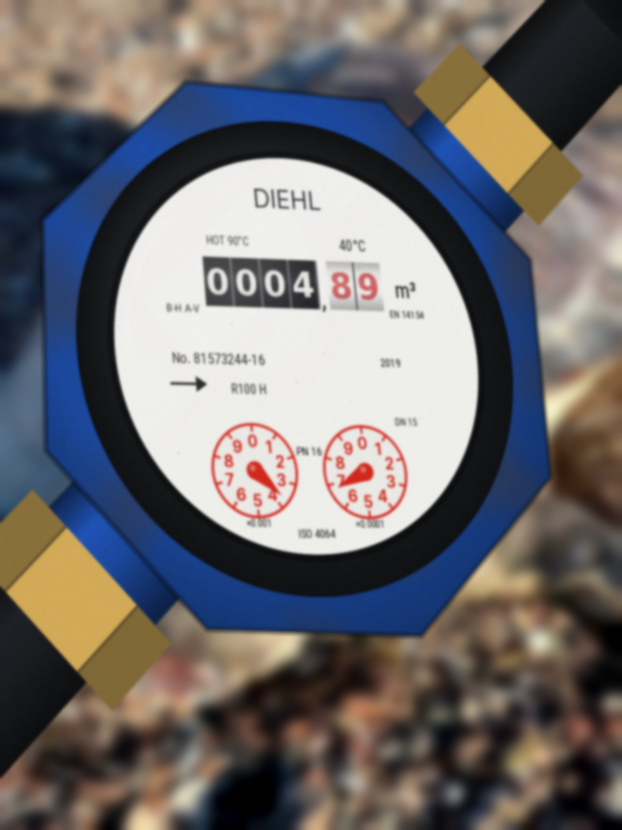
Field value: m³ 4.8936
